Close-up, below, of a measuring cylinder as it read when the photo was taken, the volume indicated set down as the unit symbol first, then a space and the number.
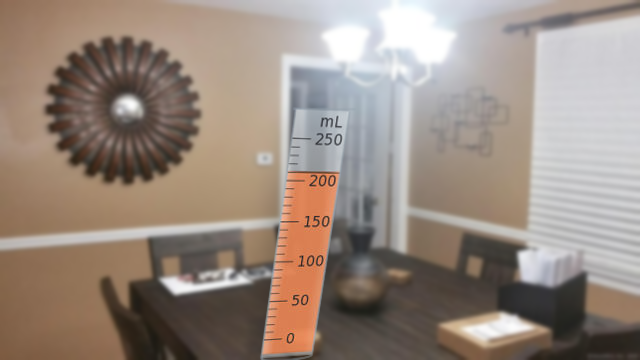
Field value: mL 210
